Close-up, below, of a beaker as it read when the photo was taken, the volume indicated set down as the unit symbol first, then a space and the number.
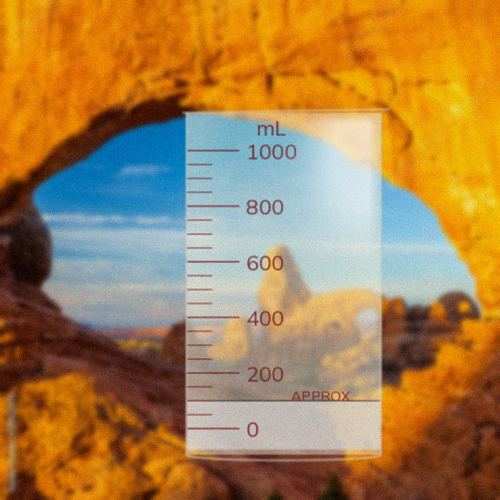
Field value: mL 100
